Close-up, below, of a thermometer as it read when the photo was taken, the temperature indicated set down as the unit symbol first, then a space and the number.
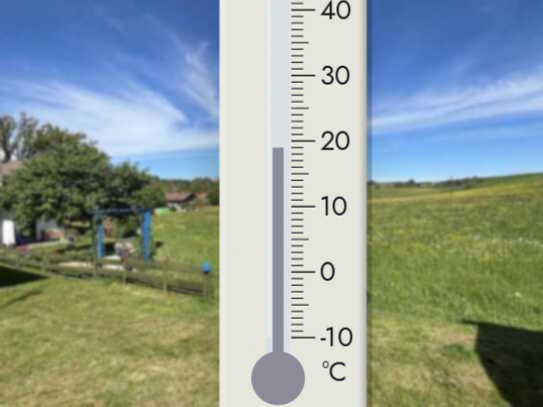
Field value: °C 19
